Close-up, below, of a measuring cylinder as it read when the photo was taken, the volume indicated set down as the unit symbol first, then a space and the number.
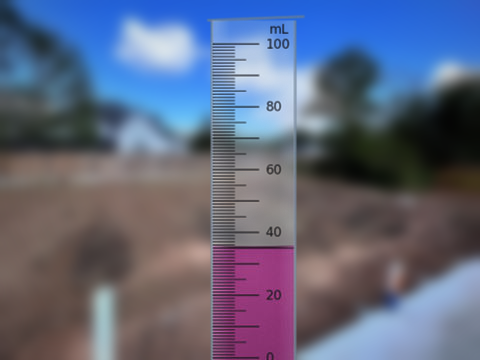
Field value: mL 35
